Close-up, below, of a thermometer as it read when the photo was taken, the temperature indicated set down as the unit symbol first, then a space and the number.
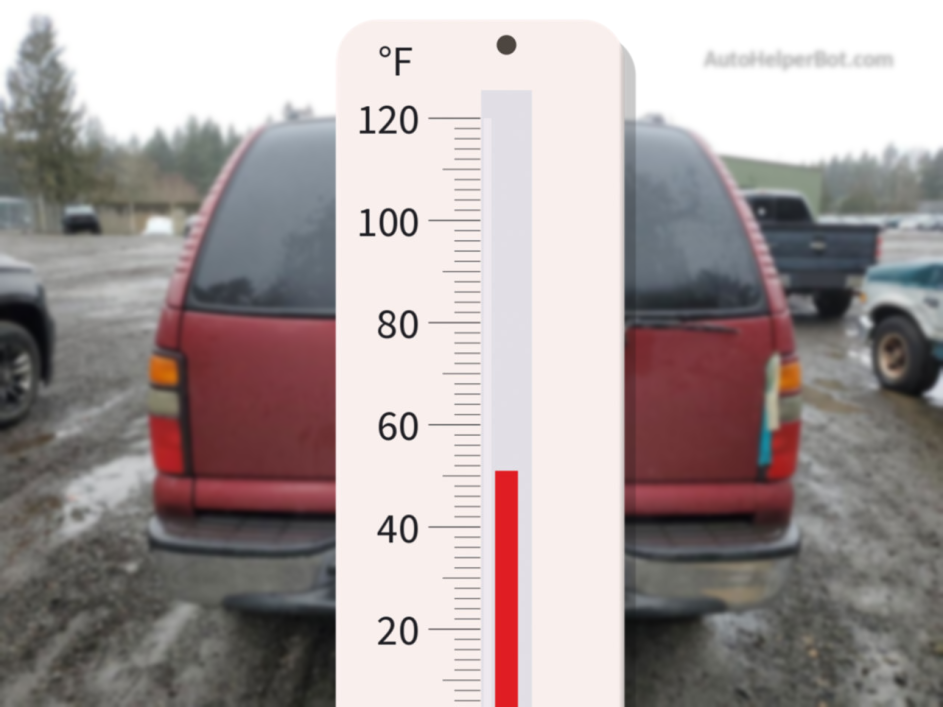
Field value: °F 51
